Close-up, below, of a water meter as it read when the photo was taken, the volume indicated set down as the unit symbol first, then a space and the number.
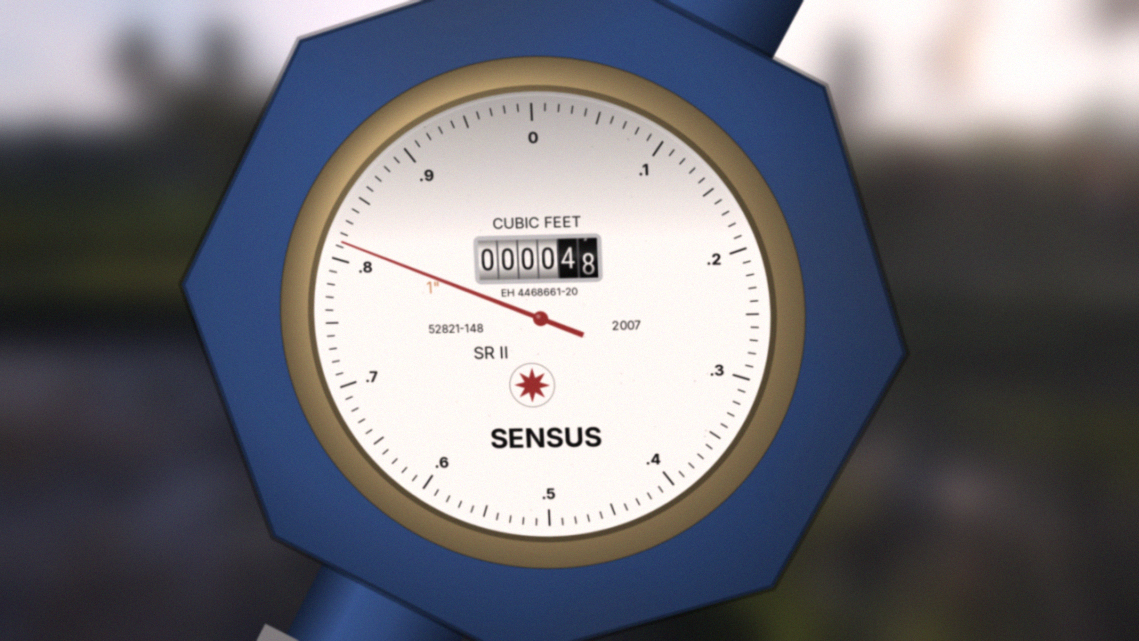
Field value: ft³ 47.81
